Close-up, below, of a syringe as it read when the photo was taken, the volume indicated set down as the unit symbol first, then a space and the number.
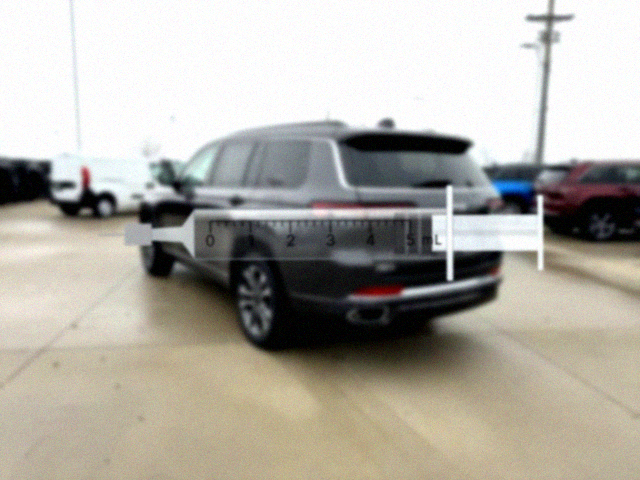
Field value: mL 4.6
